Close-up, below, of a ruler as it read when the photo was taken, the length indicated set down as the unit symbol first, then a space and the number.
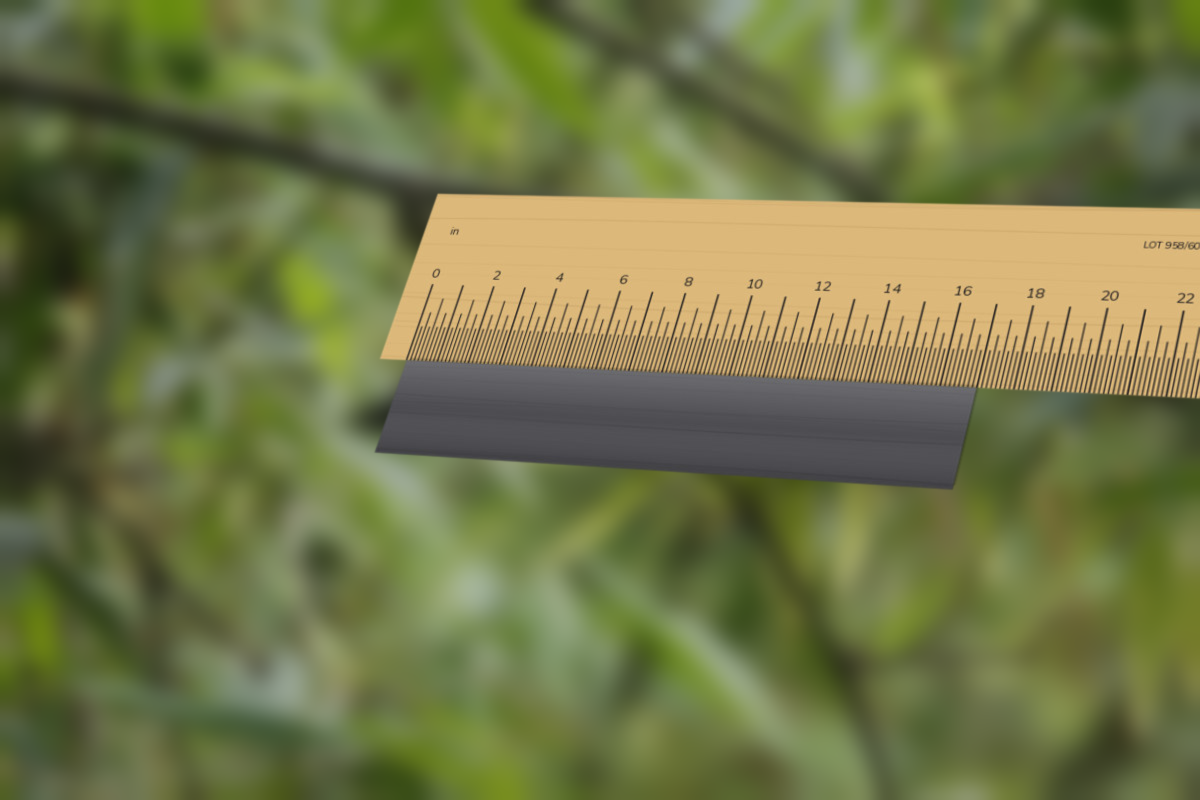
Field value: in 17
